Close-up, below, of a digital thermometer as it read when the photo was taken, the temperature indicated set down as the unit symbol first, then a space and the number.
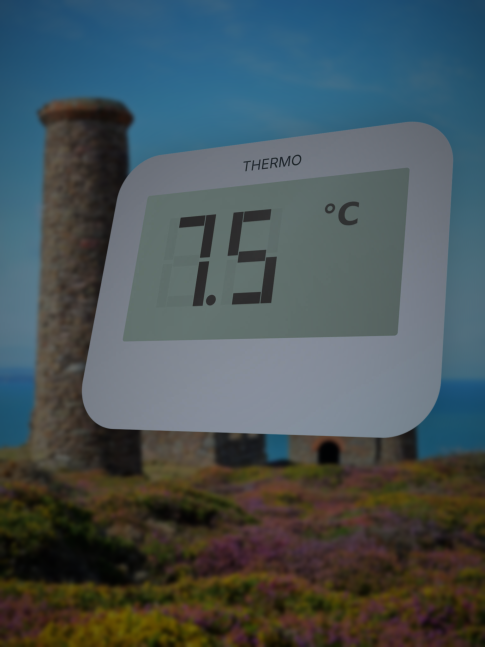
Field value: °C 7.5
